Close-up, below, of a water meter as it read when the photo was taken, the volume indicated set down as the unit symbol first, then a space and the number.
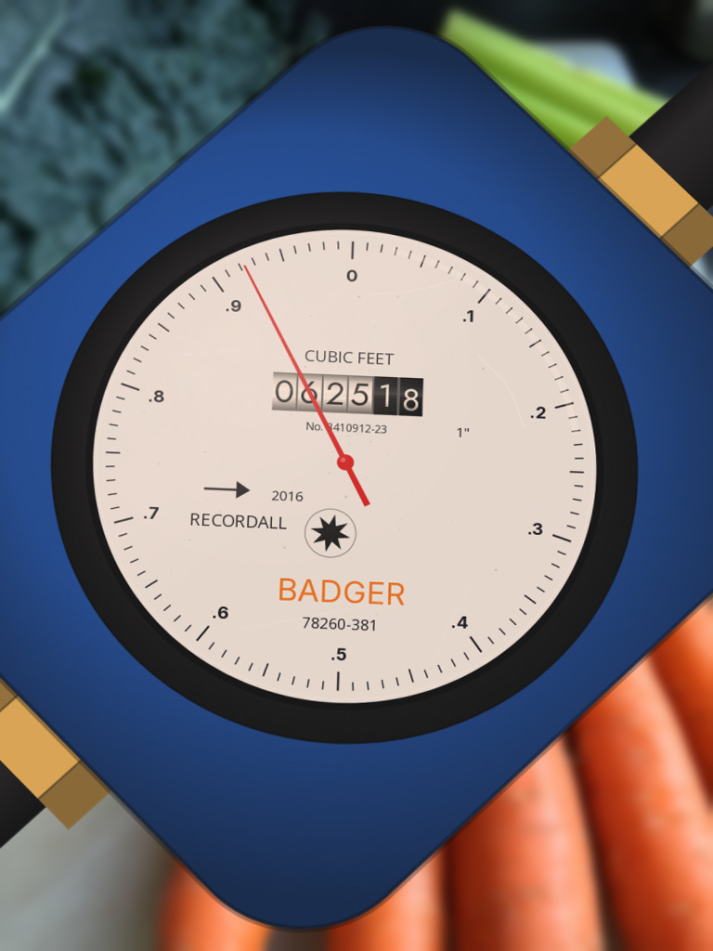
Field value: ft³ 62517.92
